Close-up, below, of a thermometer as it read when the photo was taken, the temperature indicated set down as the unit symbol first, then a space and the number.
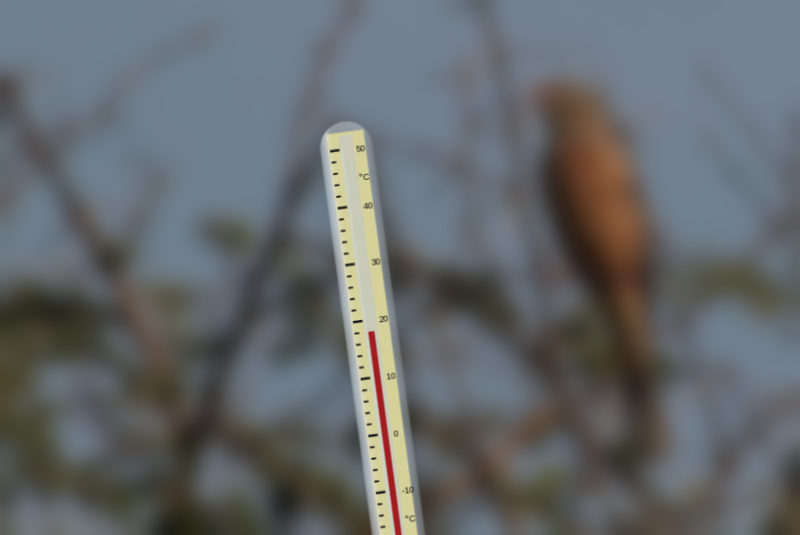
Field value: °C 18
